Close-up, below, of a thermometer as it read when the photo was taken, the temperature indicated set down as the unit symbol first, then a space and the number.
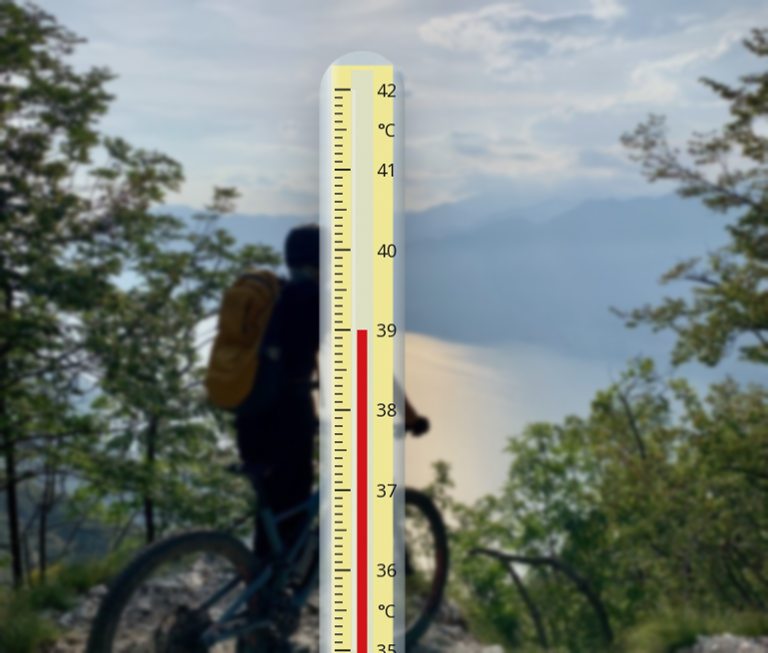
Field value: °C 39
